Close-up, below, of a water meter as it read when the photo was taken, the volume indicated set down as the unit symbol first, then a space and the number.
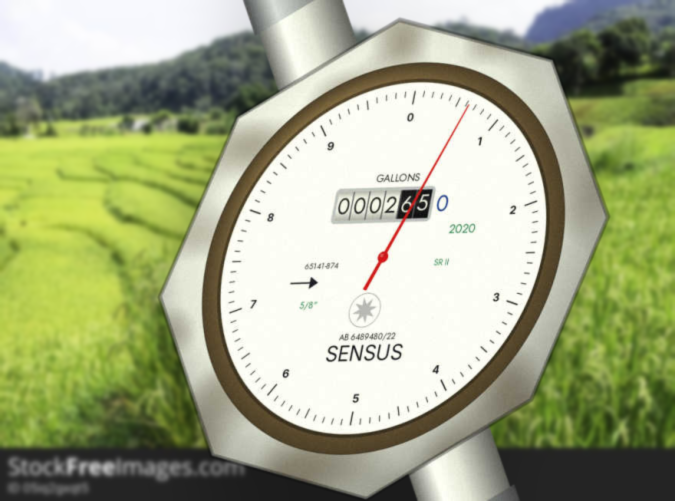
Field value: gal 2650.6
